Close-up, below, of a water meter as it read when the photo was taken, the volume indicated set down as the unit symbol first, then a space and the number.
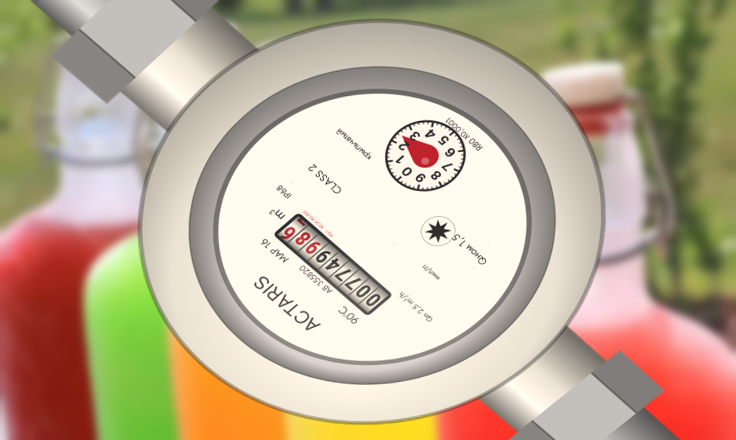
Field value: m³ 7749.9862
